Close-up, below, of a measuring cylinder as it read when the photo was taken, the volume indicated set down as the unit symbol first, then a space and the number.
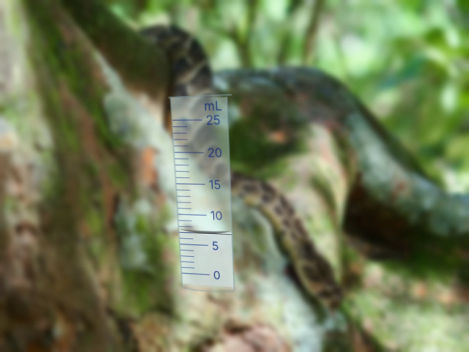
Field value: mL 7
